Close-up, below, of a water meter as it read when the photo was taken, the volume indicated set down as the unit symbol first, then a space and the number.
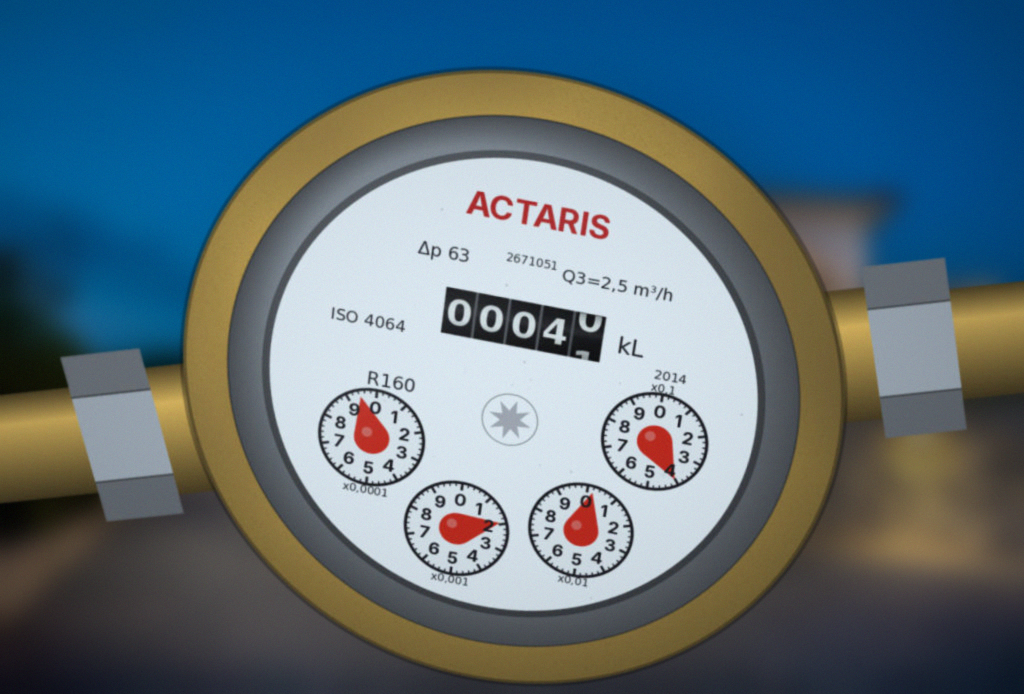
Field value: kL 40.4019
